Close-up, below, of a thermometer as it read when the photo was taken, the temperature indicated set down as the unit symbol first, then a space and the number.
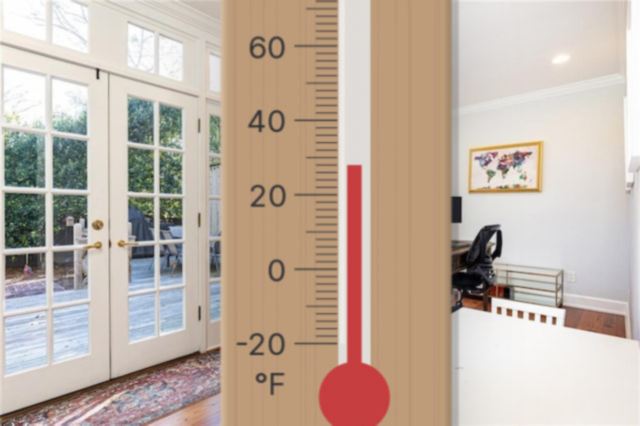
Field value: °F 28
